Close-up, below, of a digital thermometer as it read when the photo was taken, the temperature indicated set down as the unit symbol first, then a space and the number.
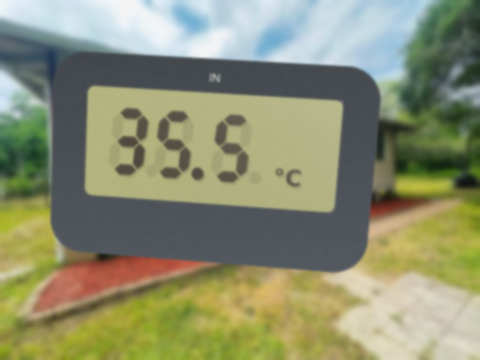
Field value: °C 35.5
